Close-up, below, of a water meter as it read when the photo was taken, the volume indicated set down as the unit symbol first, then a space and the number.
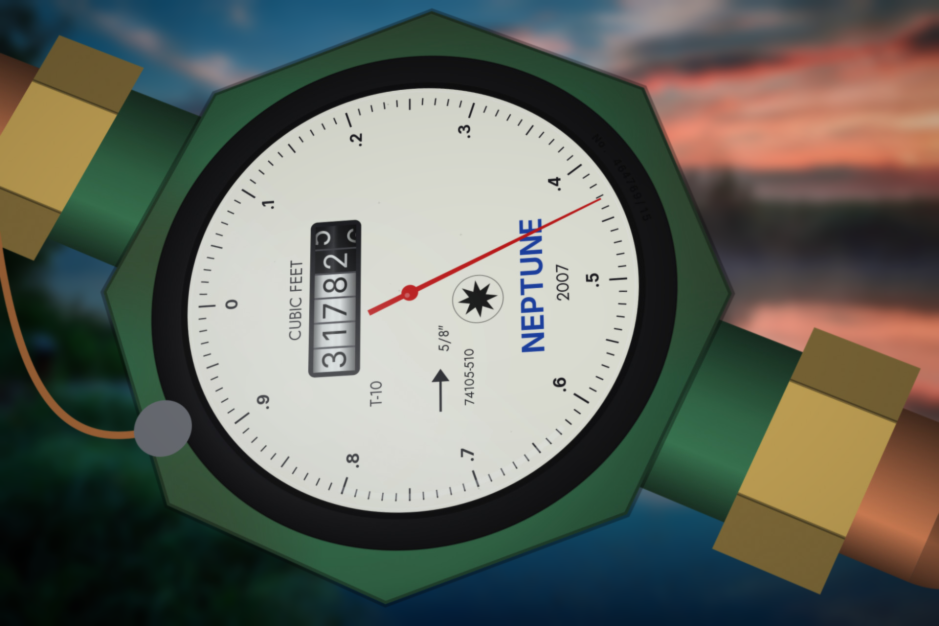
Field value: ft³ 317825.43
